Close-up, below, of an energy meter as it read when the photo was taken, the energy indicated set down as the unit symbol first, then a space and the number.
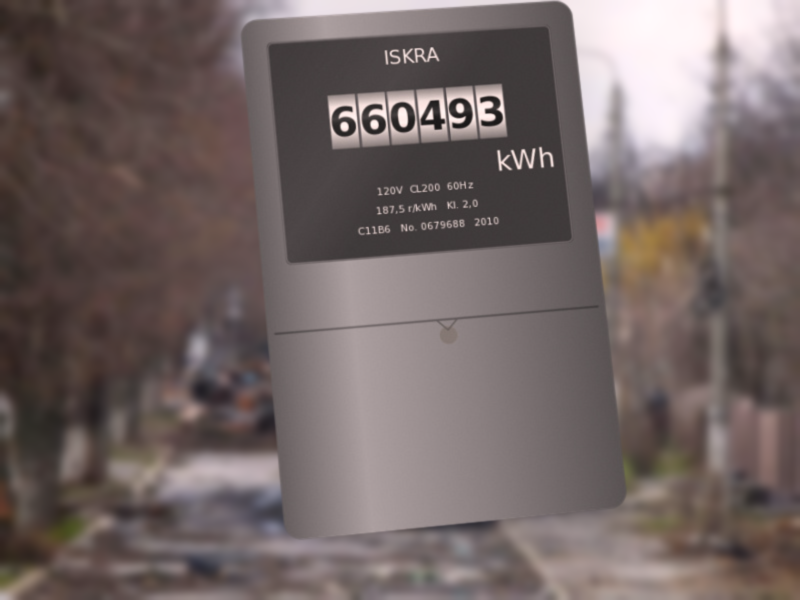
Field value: kWh 660493
